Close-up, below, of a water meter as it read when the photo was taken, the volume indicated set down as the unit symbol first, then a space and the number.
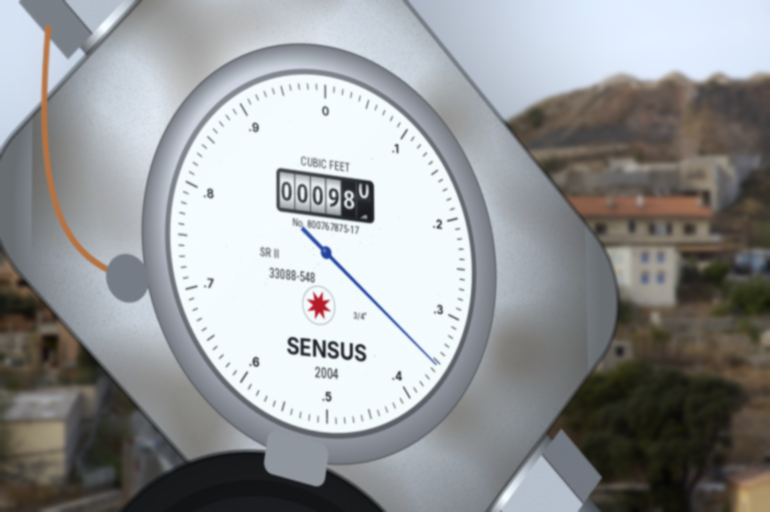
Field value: ft³ 980.35
